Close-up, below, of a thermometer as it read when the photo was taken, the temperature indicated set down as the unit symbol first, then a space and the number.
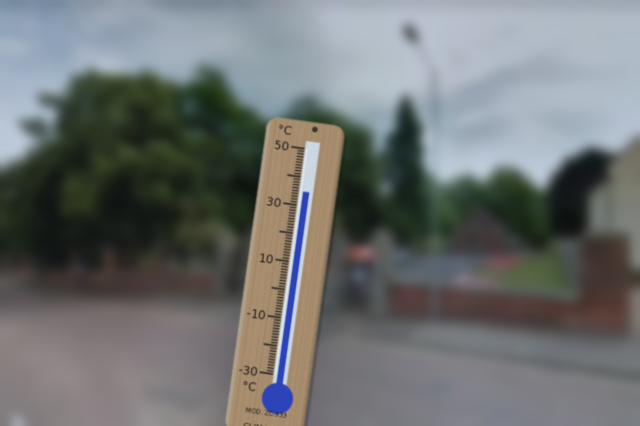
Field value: °C 35
